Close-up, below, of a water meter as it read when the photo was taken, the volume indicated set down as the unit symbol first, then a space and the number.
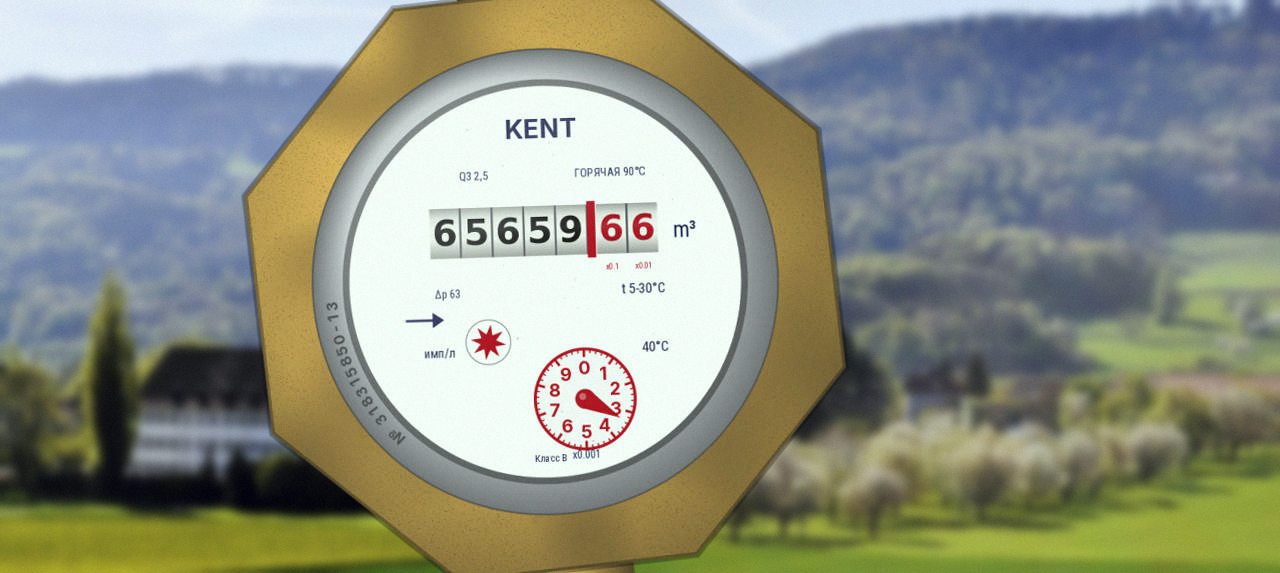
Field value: m³ 65659.663
